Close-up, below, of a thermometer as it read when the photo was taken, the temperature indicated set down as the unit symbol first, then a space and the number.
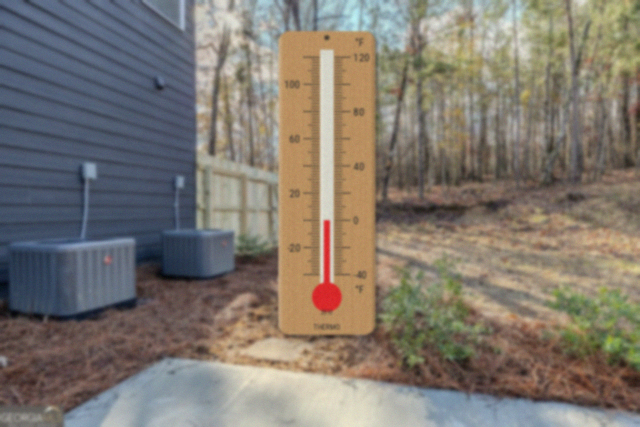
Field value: °F 0
